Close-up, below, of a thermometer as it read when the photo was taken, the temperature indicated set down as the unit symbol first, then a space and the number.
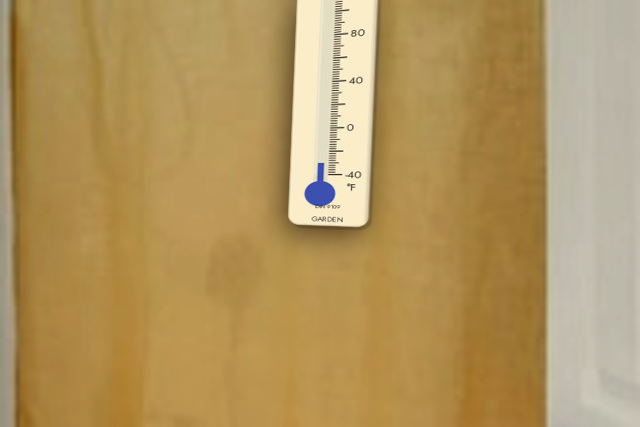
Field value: °F -30
